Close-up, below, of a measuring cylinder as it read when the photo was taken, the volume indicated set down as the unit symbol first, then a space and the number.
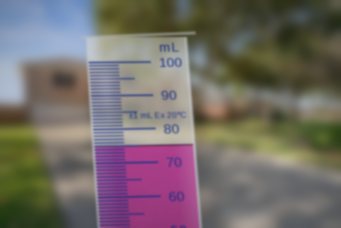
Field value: mL 75
